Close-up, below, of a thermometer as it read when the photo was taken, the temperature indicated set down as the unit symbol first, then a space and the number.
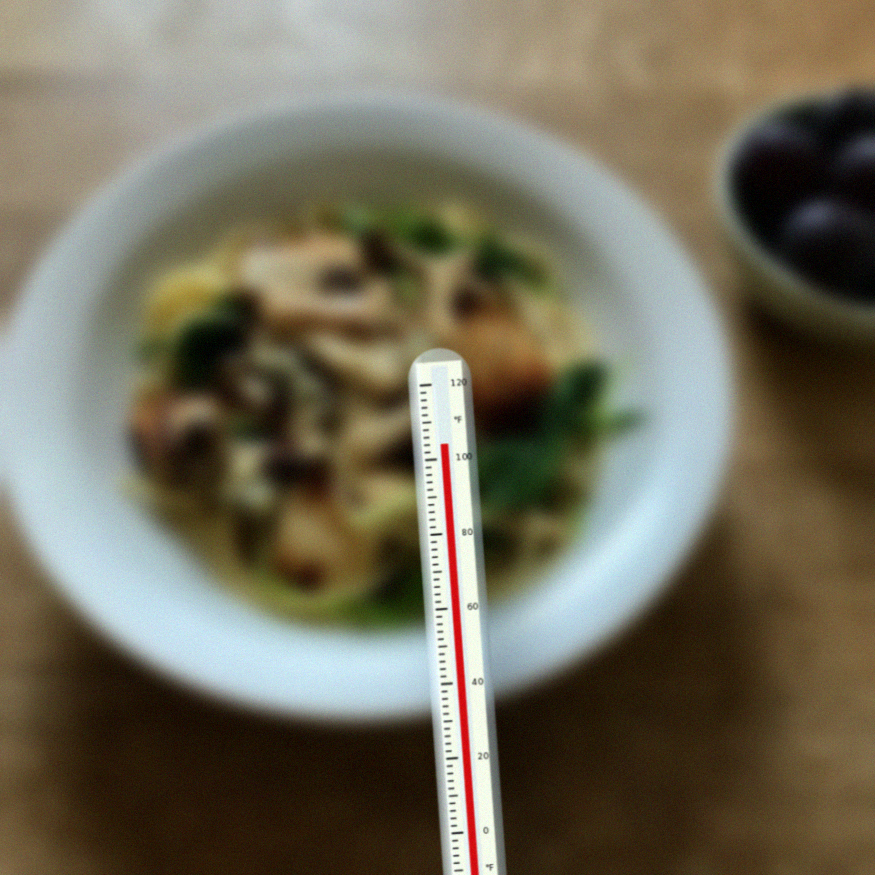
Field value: °F 104
